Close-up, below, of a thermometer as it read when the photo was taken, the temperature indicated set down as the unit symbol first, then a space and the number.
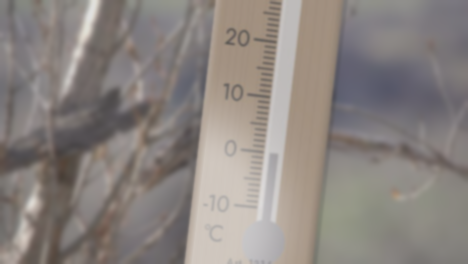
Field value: °C 0
